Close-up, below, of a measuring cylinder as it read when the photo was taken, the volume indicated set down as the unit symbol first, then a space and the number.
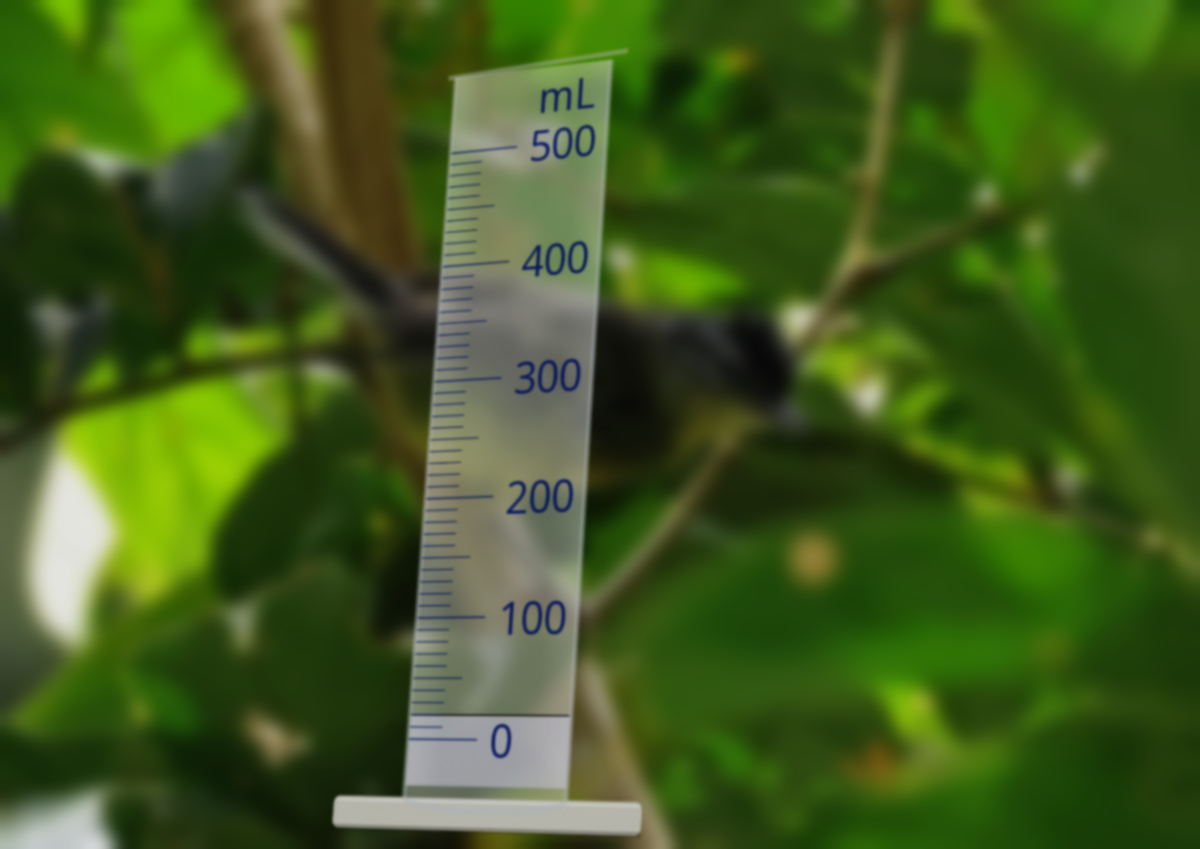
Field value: mL 20
